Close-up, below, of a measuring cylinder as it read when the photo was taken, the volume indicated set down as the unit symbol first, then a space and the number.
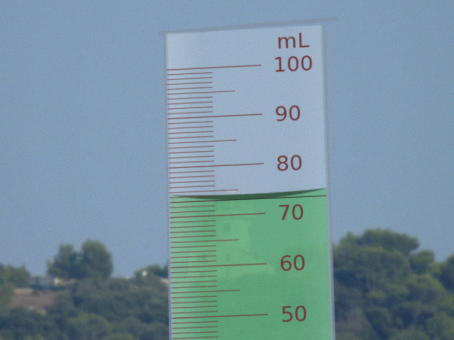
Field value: mL 73
